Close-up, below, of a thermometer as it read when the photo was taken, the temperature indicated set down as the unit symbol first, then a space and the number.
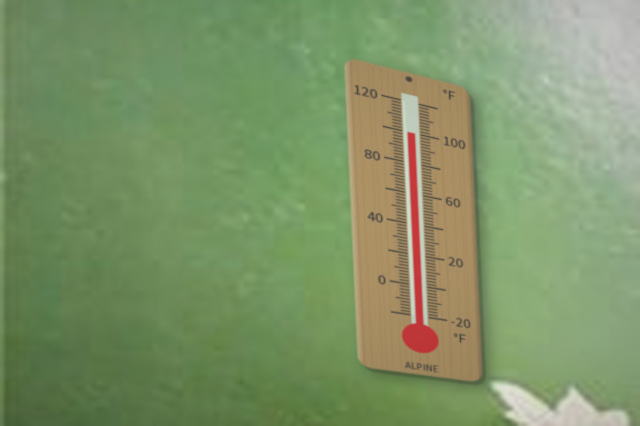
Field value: °F 100
